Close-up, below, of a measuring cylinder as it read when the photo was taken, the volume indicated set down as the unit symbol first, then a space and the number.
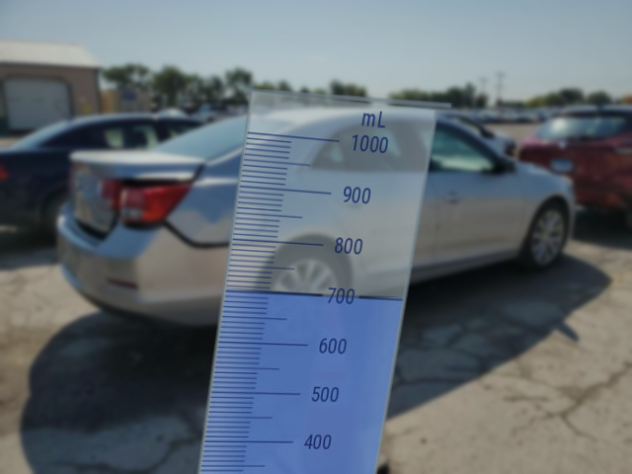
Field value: mL 700
